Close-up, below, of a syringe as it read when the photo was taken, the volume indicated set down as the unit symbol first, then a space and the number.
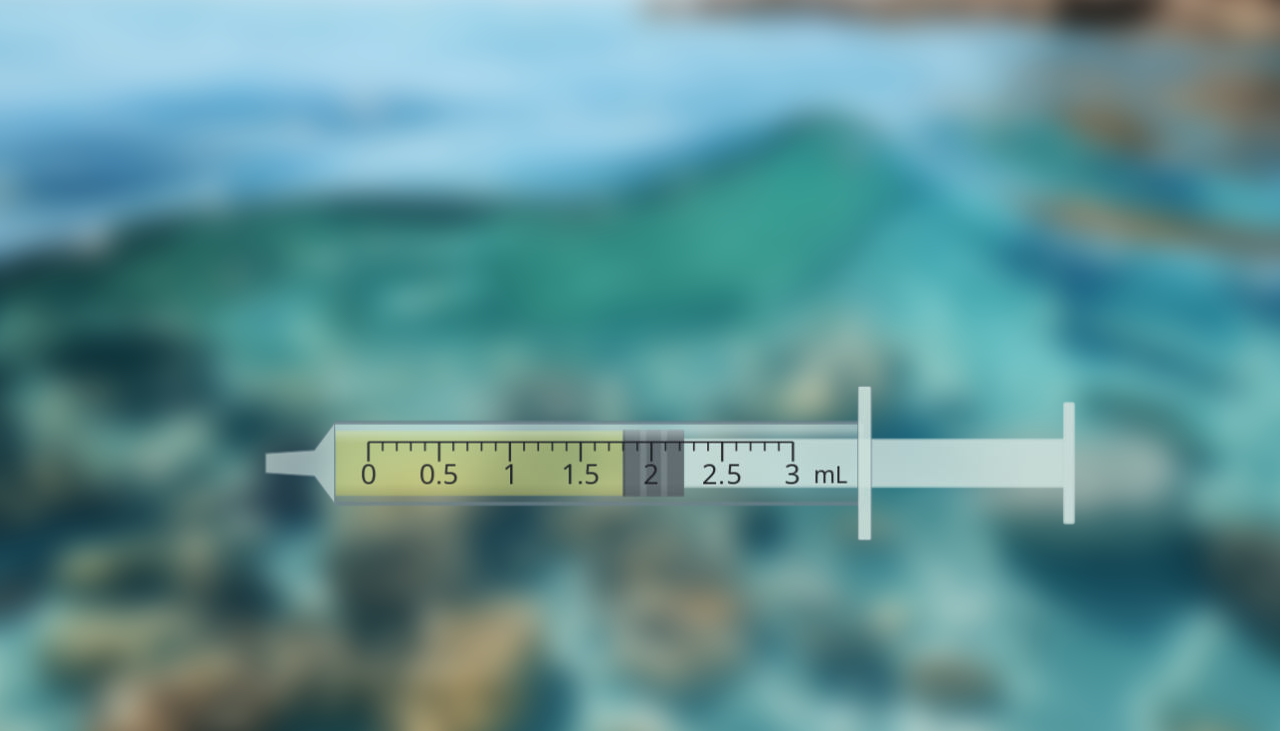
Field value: mL 1.8
